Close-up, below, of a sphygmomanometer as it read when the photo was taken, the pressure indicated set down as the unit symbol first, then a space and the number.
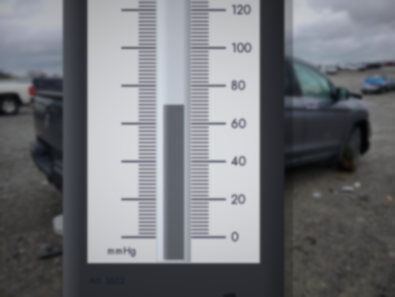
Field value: mmHg 70
